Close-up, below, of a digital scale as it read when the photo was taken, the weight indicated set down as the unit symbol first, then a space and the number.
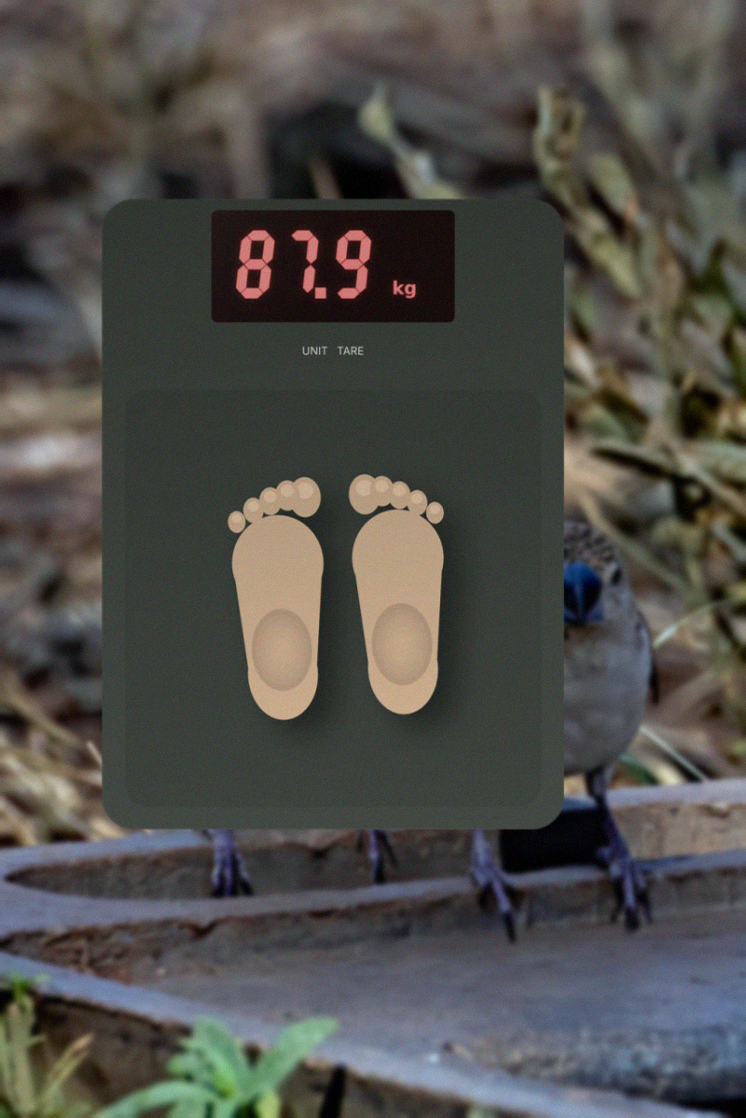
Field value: kg 87.9
